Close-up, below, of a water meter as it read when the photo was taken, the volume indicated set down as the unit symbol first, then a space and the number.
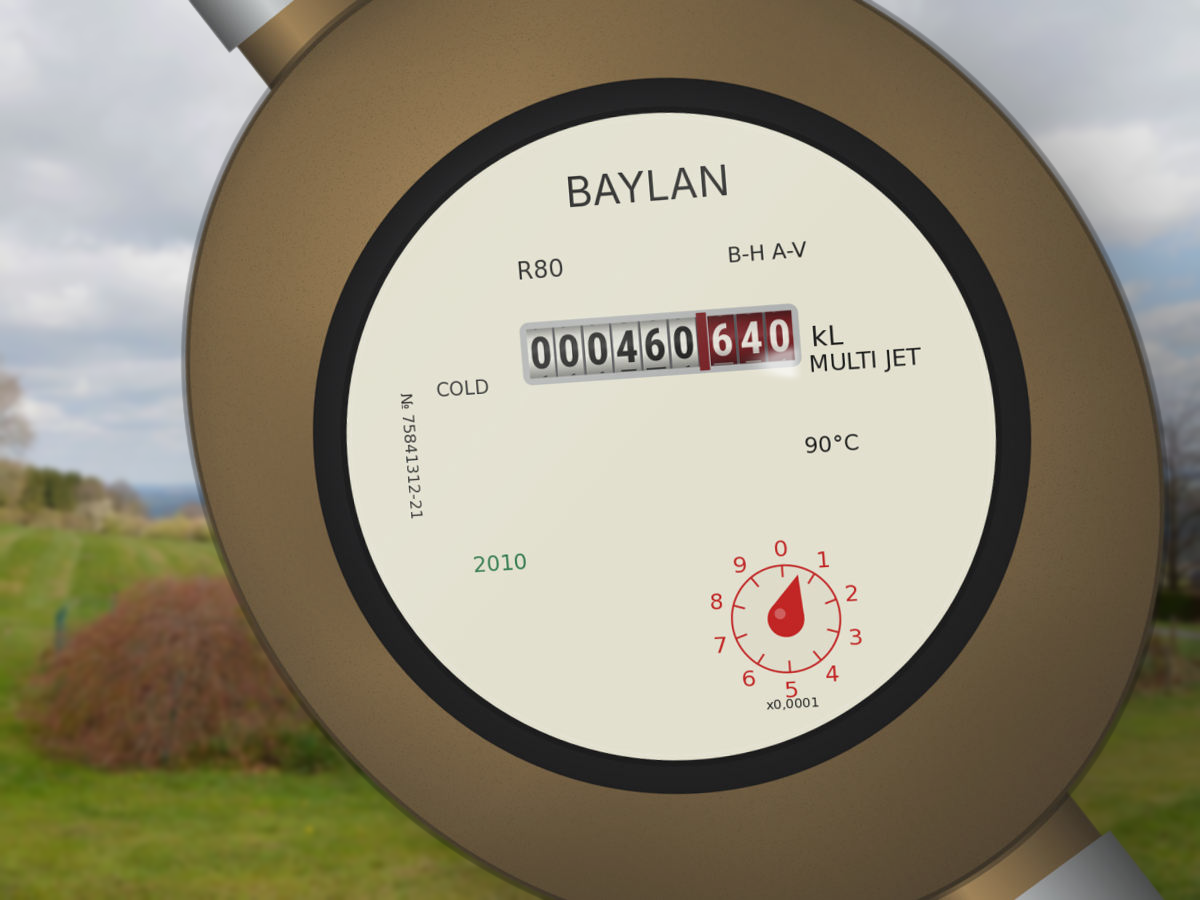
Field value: kL 460.6400
